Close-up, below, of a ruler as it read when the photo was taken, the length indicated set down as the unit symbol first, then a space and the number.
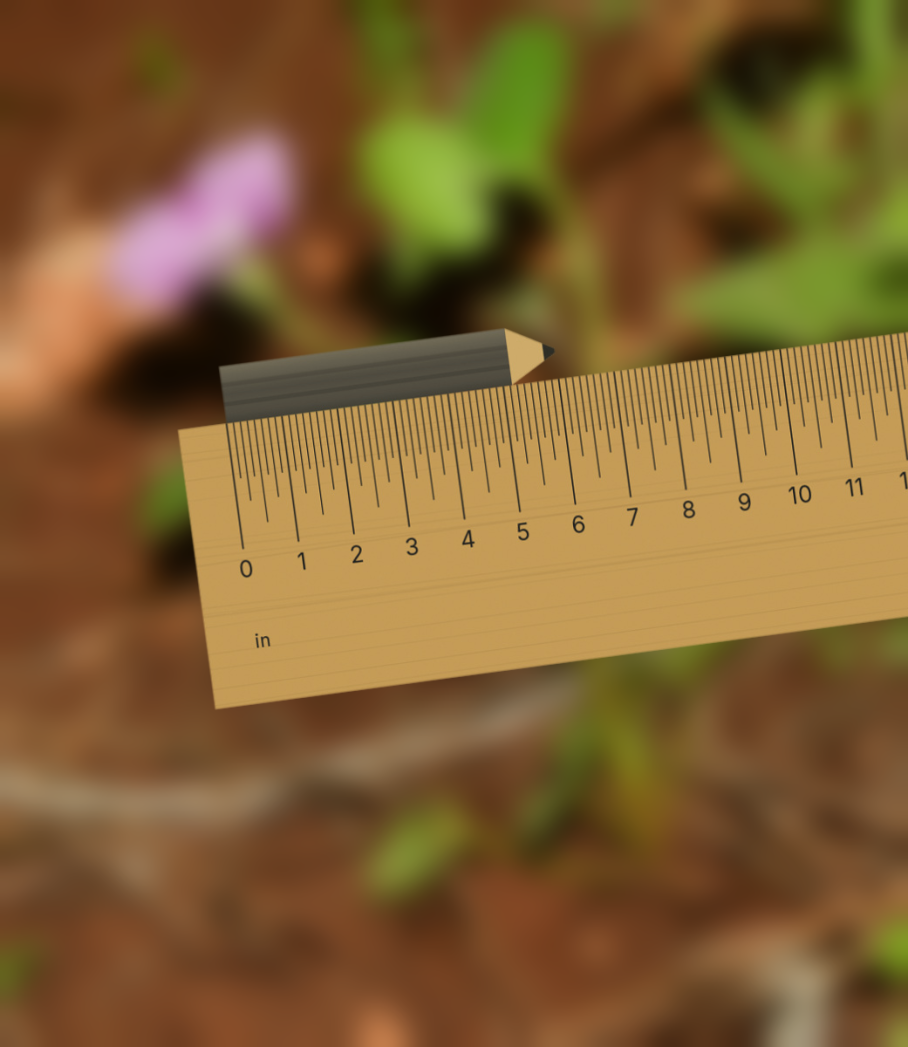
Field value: in 6
